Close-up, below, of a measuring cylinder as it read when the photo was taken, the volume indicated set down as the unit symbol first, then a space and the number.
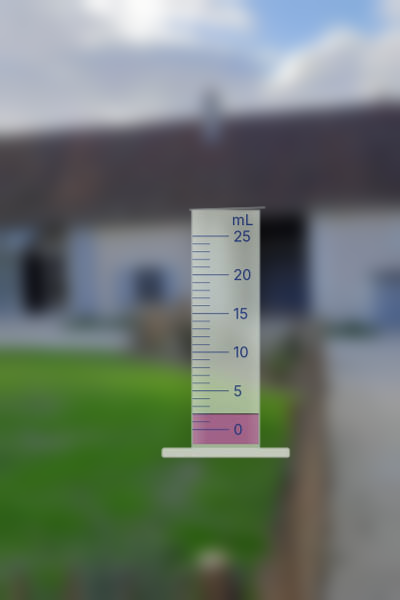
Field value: mL 2
